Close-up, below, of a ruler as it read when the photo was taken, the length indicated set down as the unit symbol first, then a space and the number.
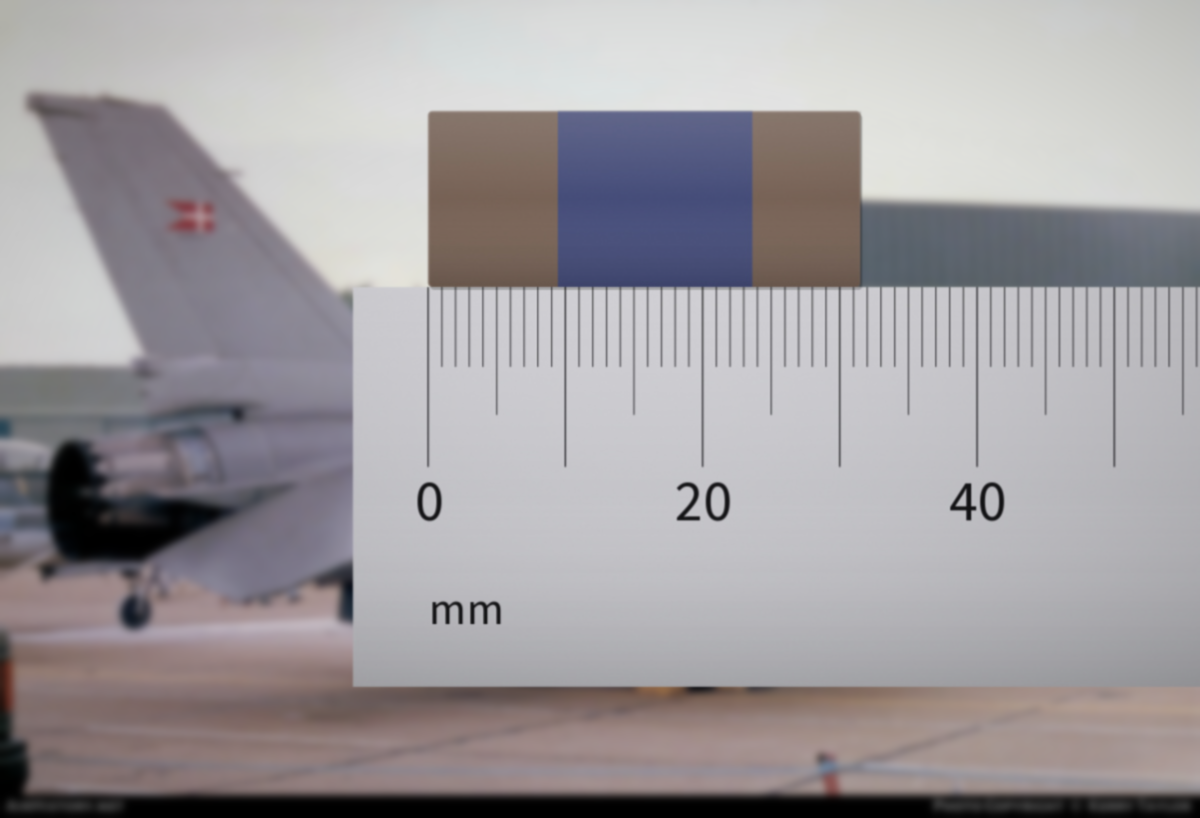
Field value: mm 31.5
